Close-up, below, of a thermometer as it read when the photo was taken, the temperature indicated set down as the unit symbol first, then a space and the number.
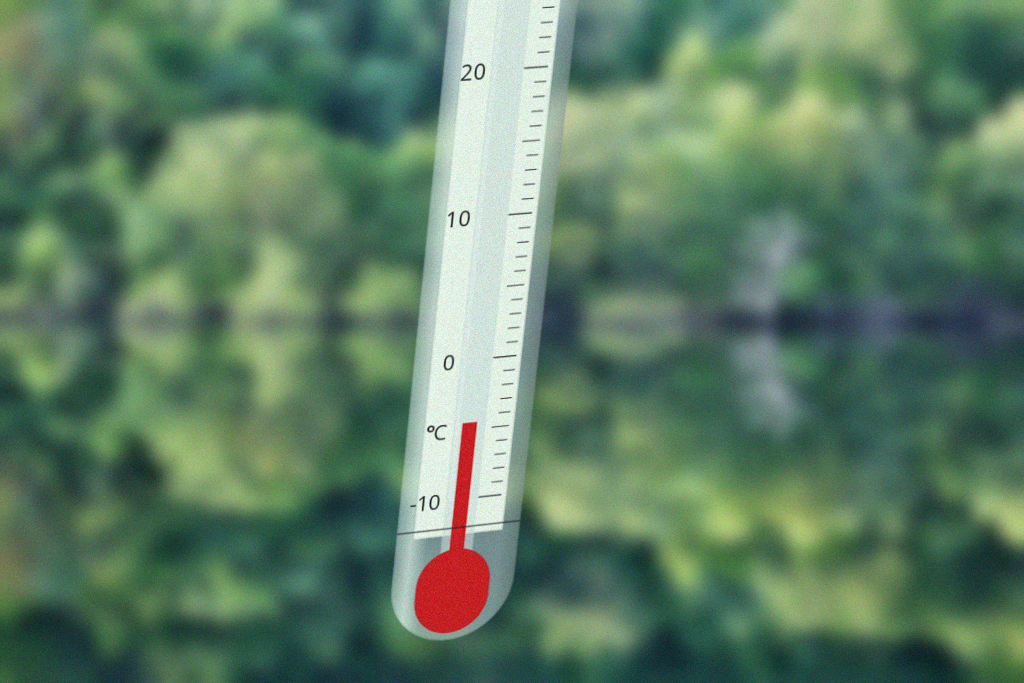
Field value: °C -4.5
